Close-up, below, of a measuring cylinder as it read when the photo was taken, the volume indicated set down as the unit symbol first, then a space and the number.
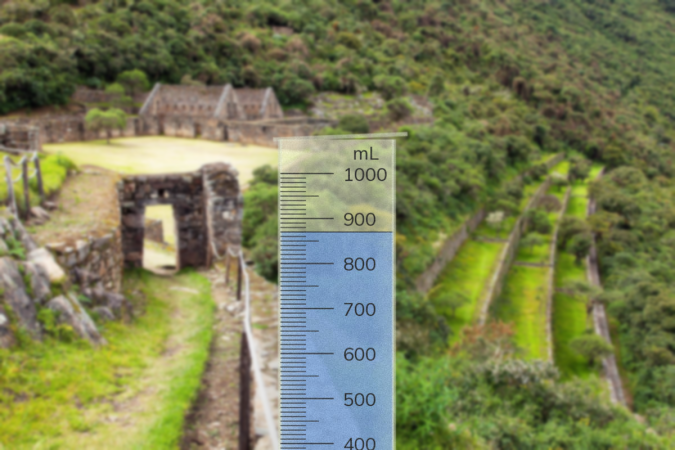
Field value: mL 870
